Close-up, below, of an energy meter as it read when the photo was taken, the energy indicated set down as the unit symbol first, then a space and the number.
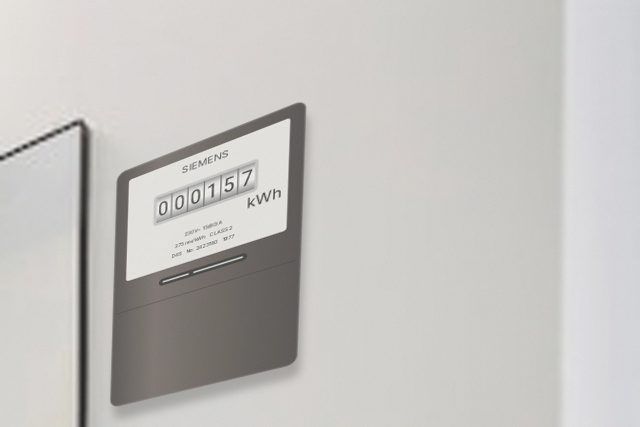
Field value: kWh 157
